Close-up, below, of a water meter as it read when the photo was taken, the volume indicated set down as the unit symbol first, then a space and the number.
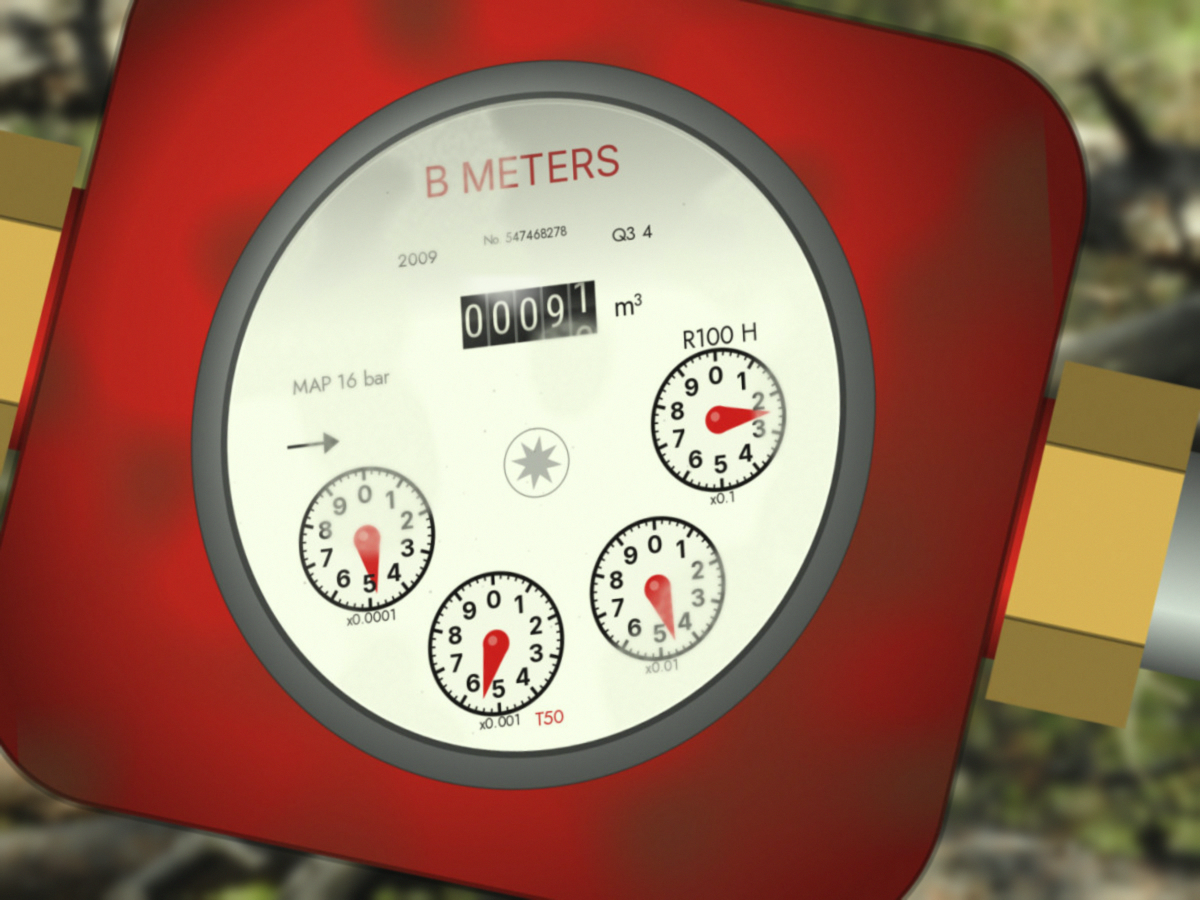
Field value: m³ 91.2454
